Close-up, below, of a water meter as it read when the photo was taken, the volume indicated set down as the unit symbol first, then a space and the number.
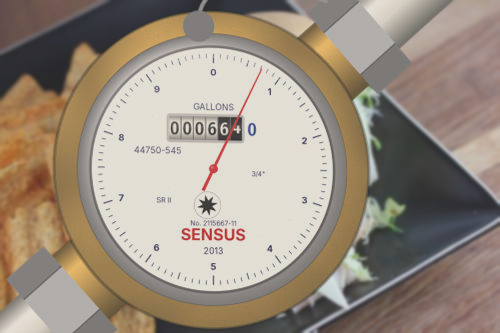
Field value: gal 6640.7
